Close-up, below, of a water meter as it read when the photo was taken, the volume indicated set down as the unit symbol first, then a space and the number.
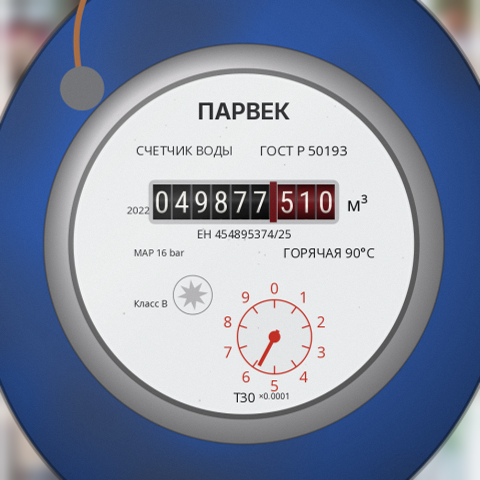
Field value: m³ 49877.5105
